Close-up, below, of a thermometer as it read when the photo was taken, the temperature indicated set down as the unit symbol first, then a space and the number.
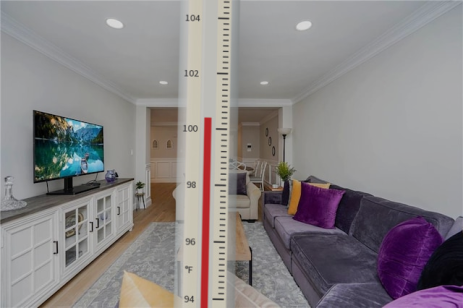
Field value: °F 100.4
